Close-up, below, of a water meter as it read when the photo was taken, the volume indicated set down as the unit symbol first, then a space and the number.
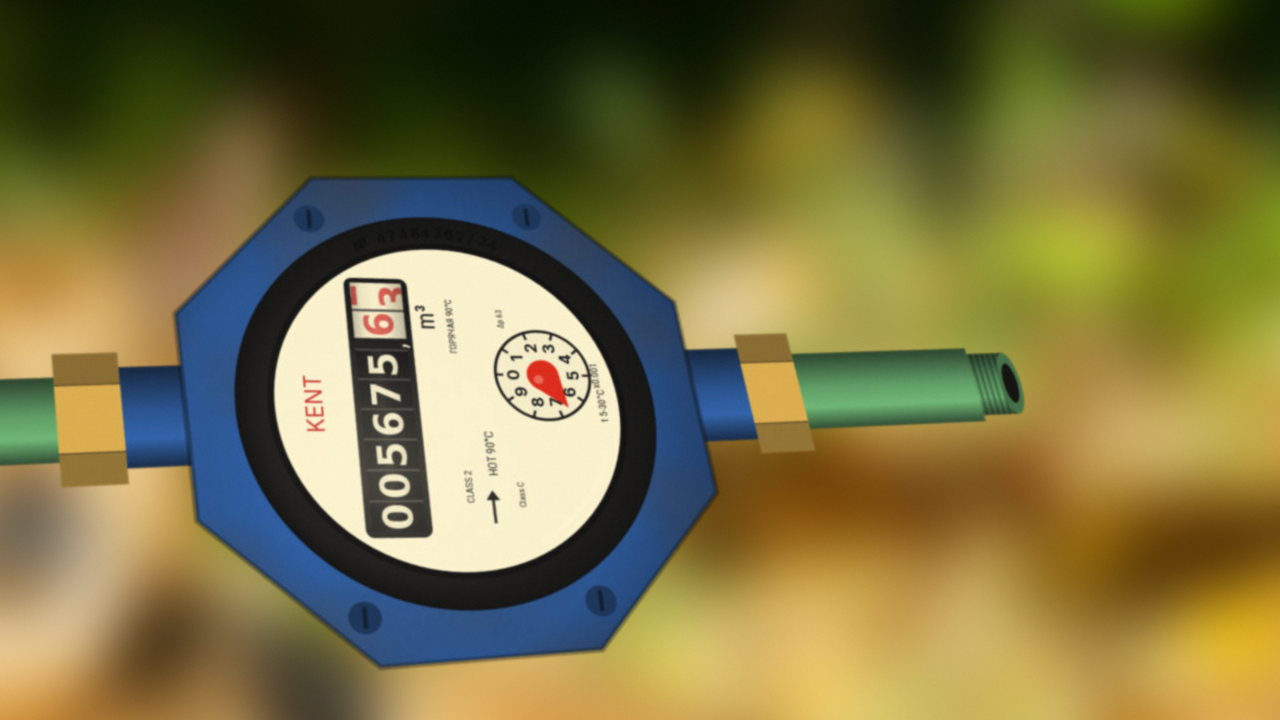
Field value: m³ 5675.626
